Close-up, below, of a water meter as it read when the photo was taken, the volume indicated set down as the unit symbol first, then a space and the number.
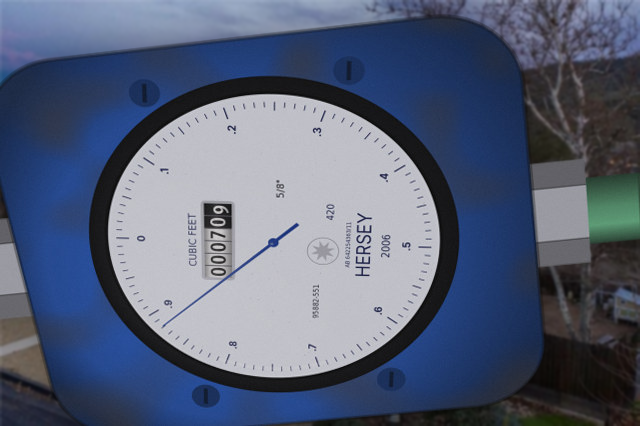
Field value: ft³ 708.88
